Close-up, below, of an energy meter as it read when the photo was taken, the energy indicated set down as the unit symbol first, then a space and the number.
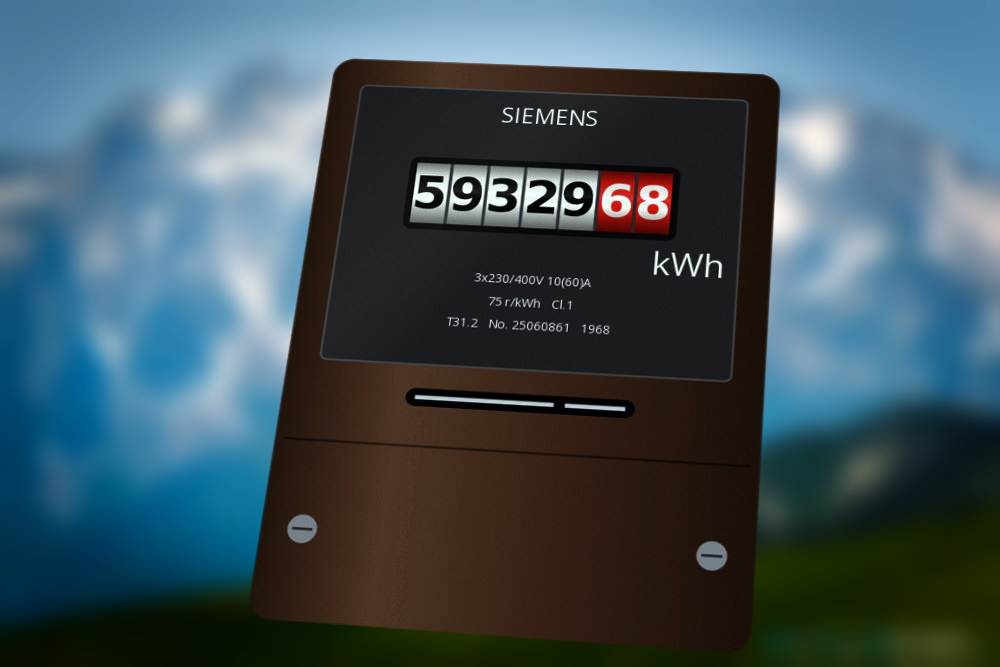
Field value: kWh 59329.68
